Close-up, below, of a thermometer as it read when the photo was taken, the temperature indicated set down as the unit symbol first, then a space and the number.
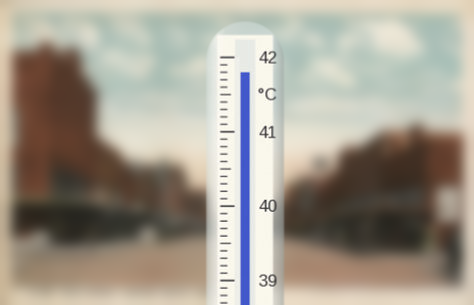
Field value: °C 41.8
